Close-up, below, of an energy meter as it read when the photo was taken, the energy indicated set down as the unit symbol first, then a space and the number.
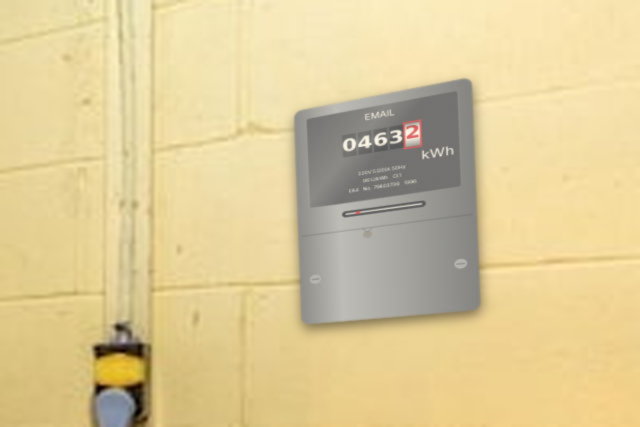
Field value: kWh 463.2
